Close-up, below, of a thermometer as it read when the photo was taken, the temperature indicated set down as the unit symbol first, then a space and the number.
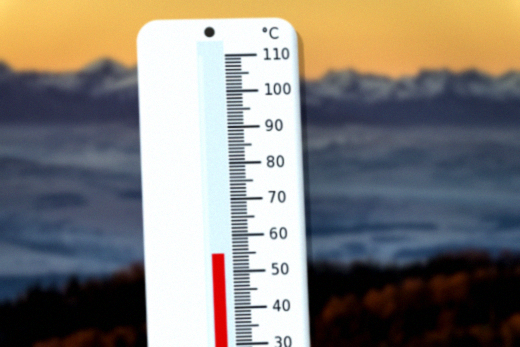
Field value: °C 55
